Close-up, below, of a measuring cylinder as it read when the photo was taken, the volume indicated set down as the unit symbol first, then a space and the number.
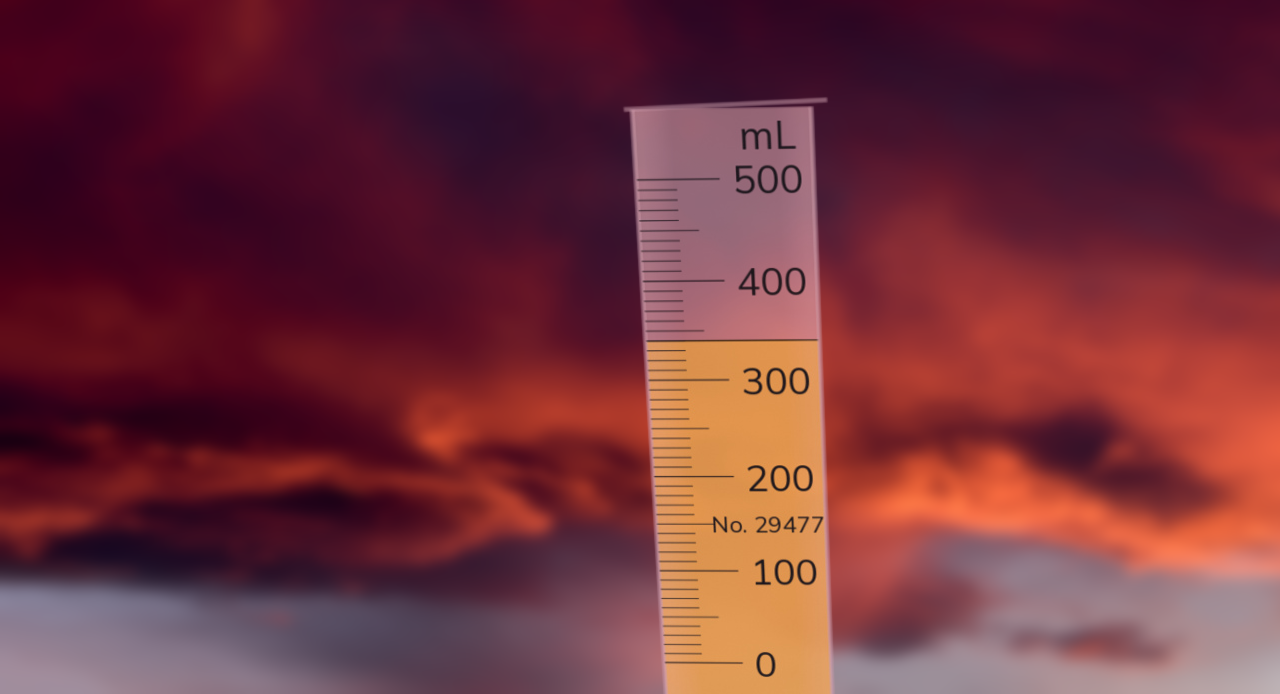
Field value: mL 340
